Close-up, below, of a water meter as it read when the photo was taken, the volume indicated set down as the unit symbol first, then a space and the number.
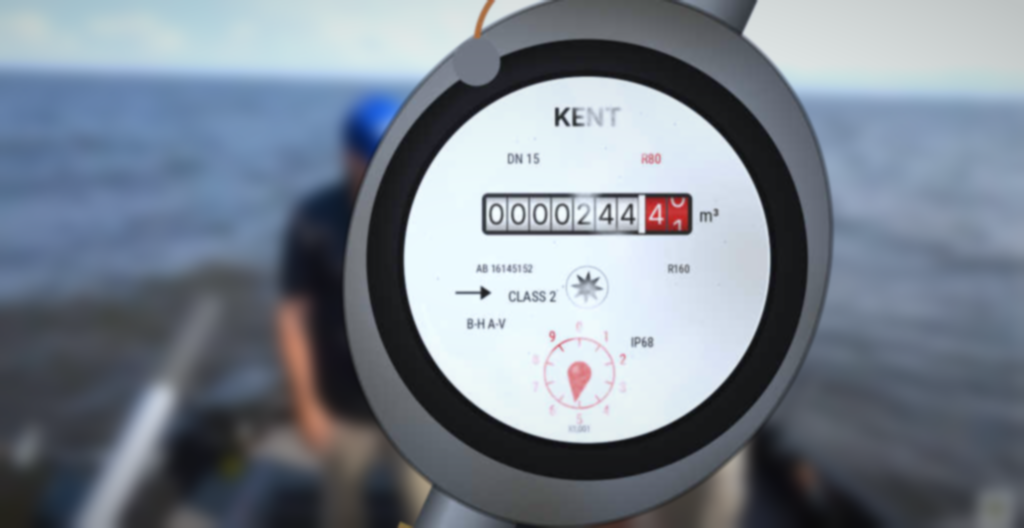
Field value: m³ 244.405
